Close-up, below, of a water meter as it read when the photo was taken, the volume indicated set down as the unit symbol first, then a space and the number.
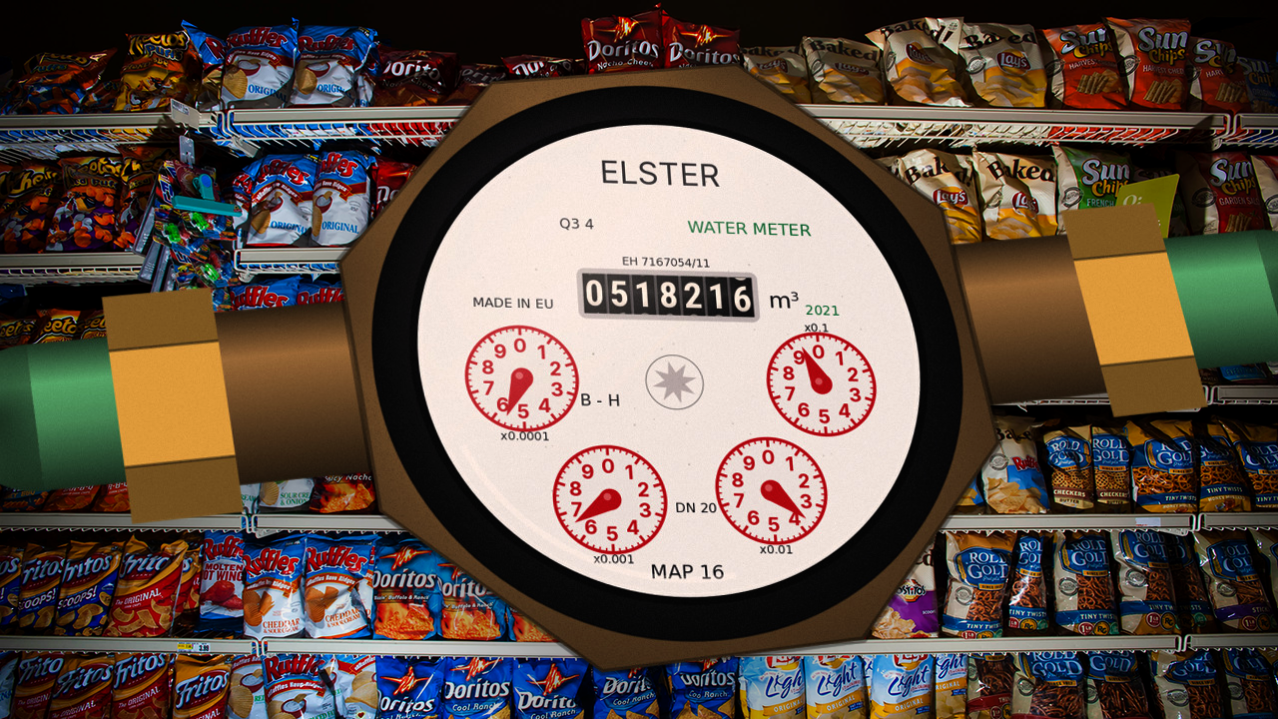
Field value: m³ 518215.9365
